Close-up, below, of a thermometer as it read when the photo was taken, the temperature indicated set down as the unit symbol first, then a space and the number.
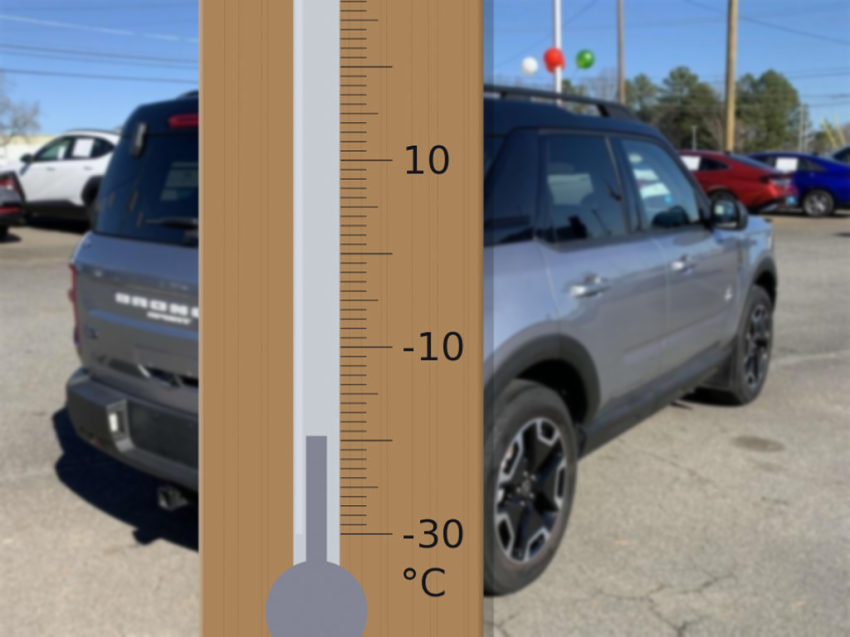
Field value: °C -19.5
